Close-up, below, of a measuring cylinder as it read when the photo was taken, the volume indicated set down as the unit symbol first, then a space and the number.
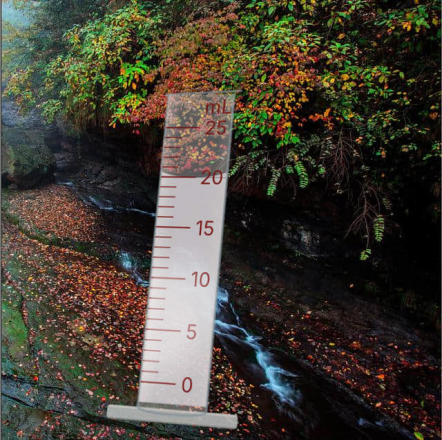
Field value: mL 20
